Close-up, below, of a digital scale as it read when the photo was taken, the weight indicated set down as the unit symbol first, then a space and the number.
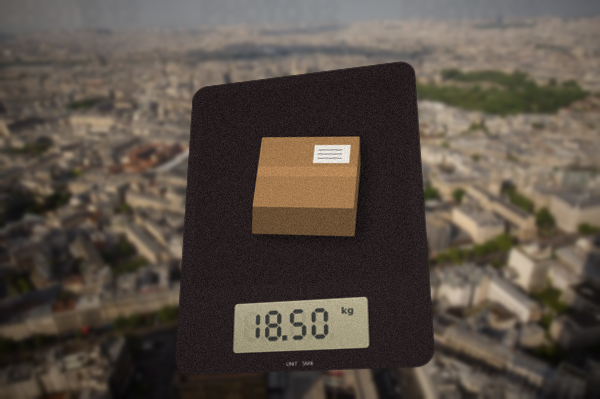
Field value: kg 18.50
